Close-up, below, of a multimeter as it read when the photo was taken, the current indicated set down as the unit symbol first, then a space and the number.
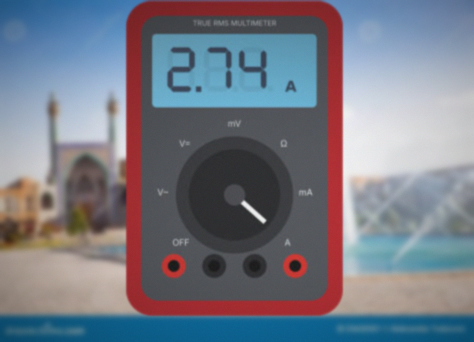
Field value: A 2.74
